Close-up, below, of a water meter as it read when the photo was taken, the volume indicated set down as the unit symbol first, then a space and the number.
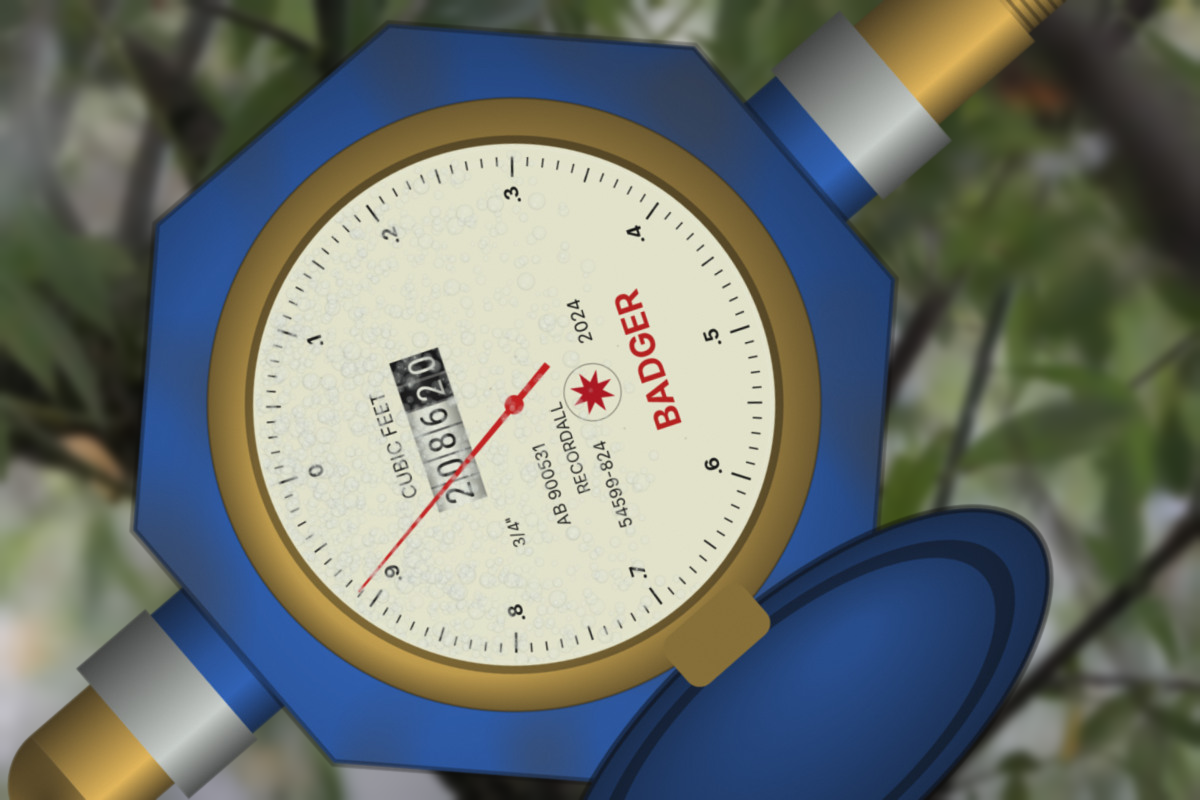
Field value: ft³ 208619.91
